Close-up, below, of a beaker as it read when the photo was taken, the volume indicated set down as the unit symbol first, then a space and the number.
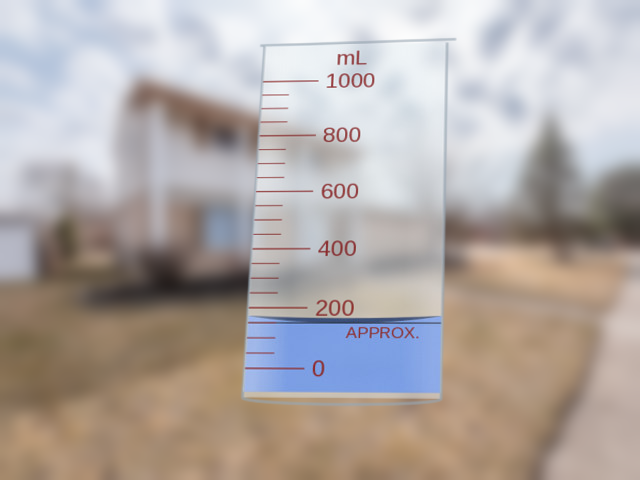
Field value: mL 150
